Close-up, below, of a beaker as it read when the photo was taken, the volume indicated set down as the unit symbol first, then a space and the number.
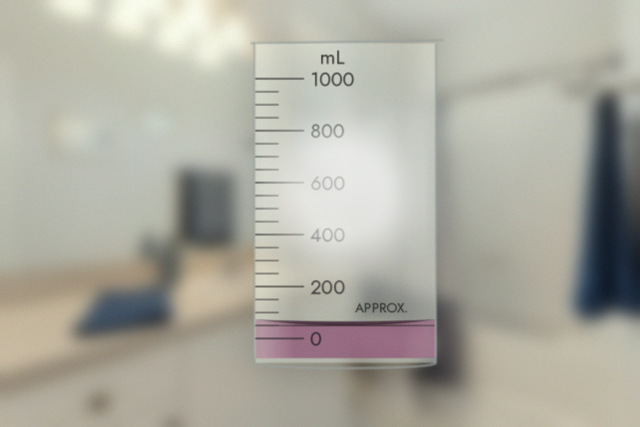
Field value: mL 50
